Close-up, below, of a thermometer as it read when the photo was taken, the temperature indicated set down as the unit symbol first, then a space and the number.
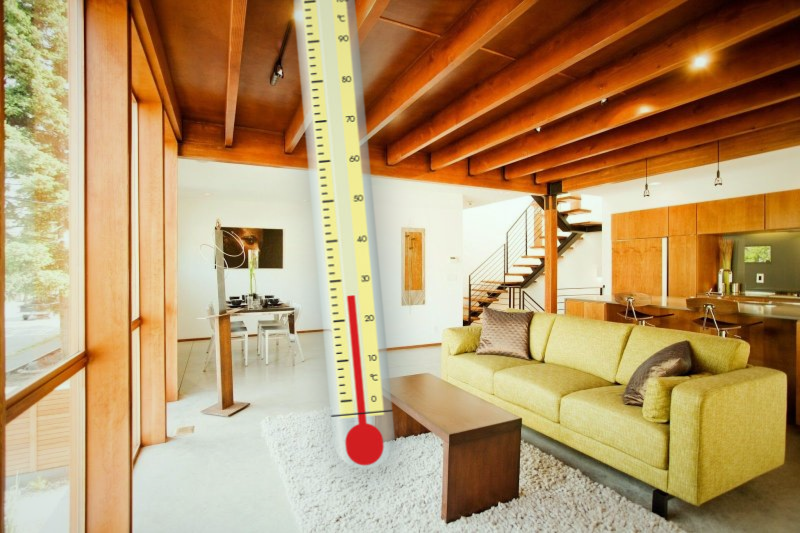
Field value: °C 26
